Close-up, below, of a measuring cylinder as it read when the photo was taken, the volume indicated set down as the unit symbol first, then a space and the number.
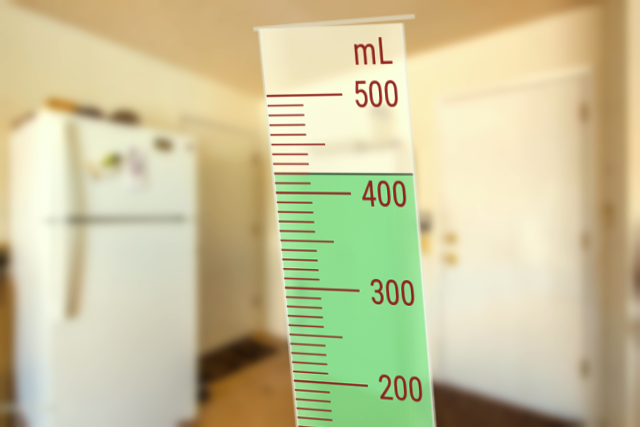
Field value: mL 420
